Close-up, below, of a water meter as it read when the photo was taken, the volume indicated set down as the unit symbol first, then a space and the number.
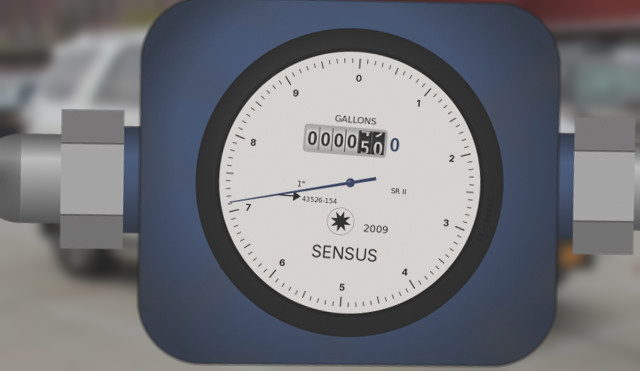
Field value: gal 497.1
